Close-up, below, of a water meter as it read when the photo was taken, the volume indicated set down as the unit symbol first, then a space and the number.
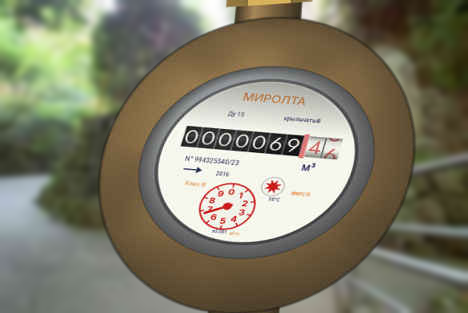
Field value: m³ 69.456
